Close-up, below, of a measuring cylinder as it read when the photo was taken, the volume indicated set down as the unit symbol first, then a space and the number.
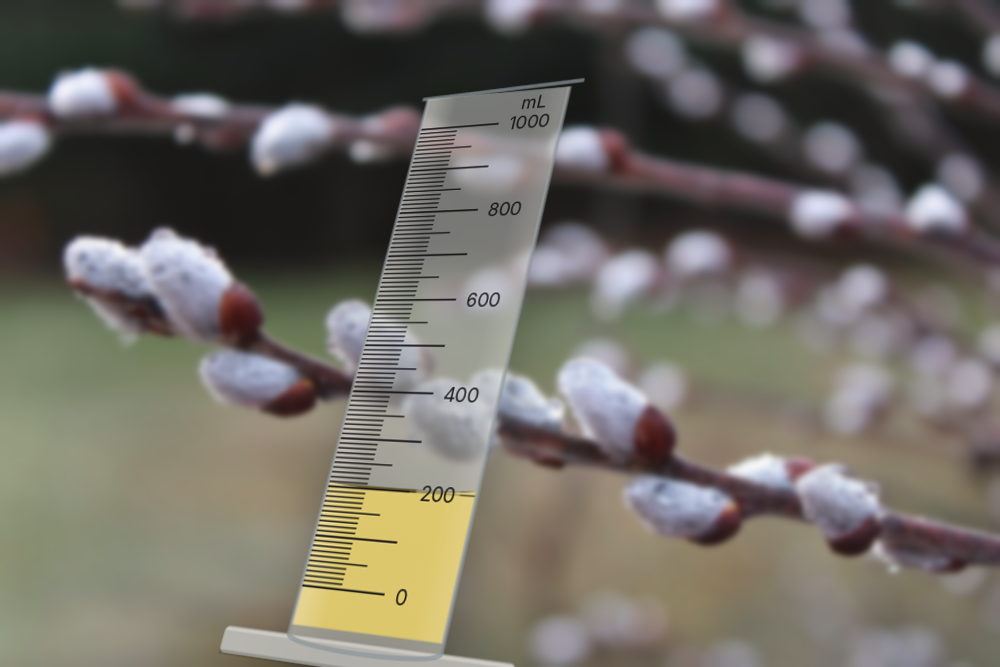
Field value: mL 200
